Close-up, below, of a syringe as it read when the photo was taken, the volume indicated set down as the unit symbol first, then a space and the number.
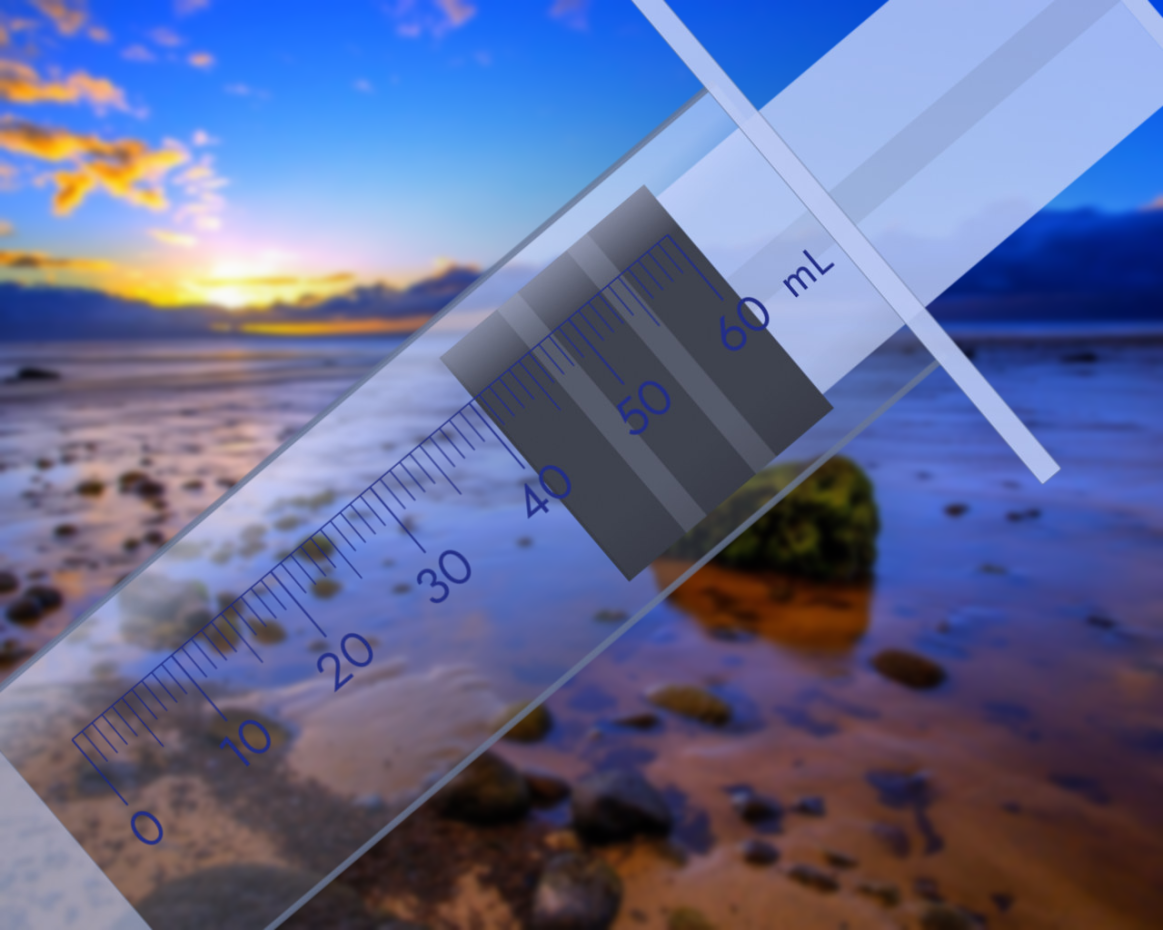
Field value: mL 40.5
